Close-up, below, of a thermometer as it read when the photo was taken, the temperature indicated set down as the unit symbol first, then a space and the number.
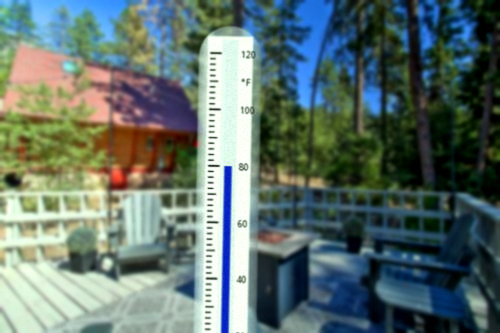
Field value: °F 80
